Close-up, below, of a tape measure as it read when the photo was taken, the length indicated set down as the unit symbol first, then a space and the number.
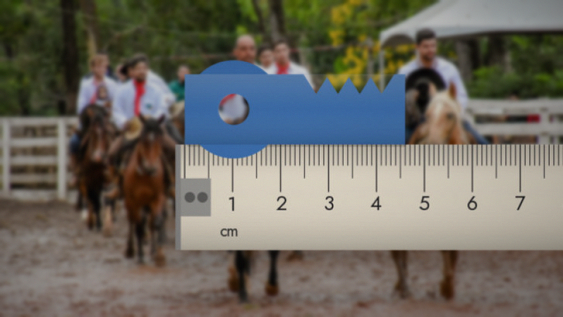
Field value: cm 4.6
